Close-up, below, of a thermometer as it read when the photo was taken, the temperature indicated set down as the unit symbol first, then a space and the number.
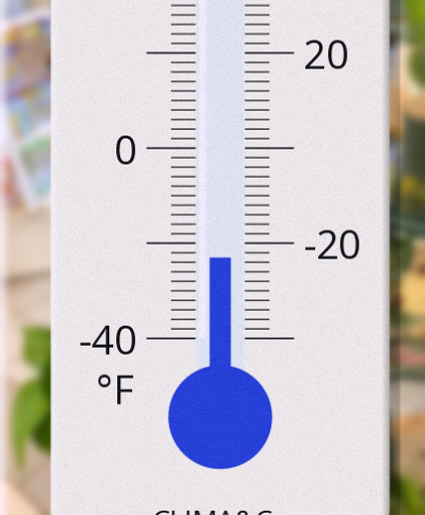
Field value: °F -23
